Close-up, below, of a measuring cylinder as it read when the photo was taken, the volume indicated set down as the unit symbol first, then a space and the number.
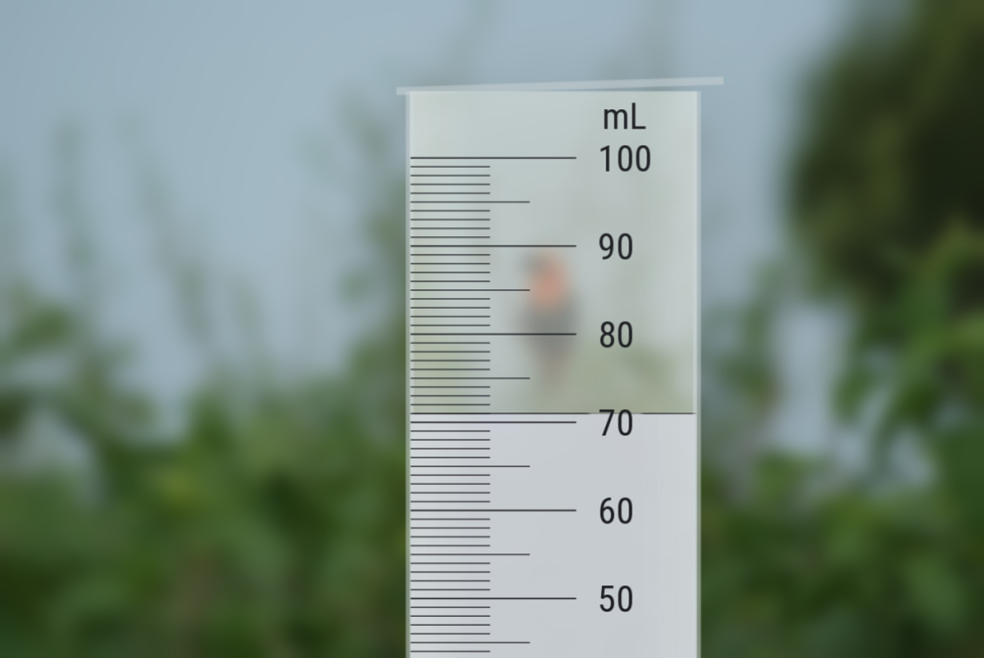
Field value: mL 71
